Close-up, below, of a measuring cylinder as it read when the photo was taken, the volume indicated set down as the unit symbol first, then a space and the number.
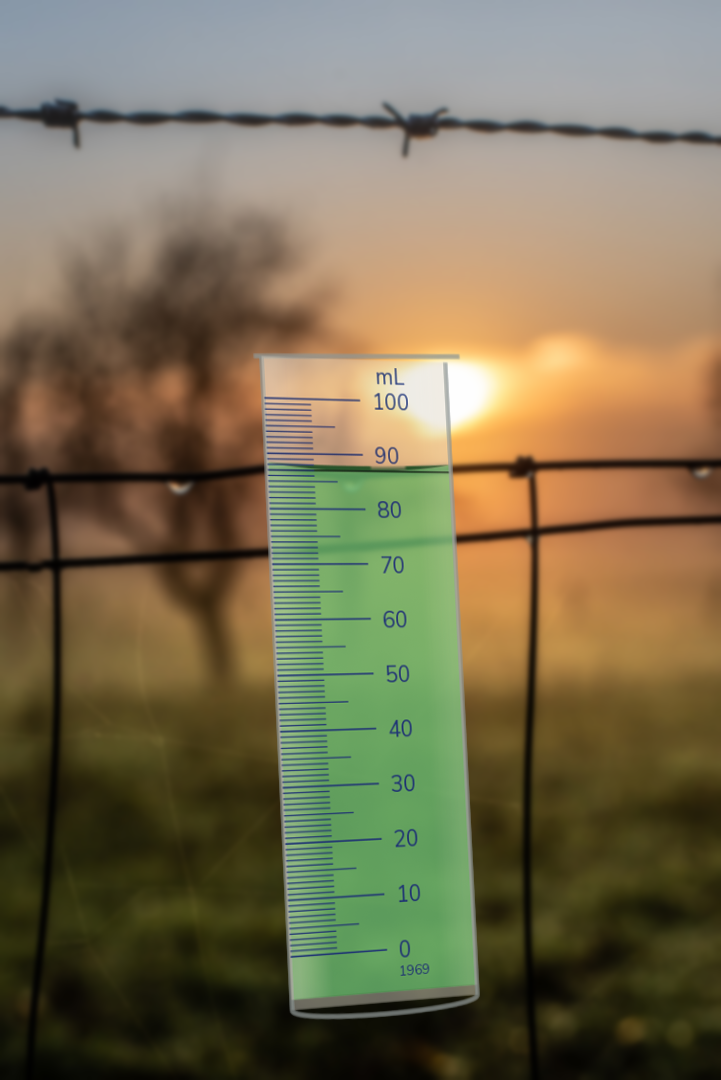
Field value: mL 87
